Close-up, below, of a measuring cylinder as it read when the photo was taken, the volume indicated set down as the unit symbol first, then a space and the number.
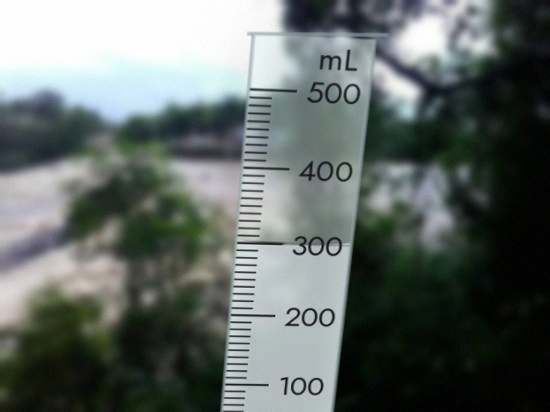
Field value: mL 300
